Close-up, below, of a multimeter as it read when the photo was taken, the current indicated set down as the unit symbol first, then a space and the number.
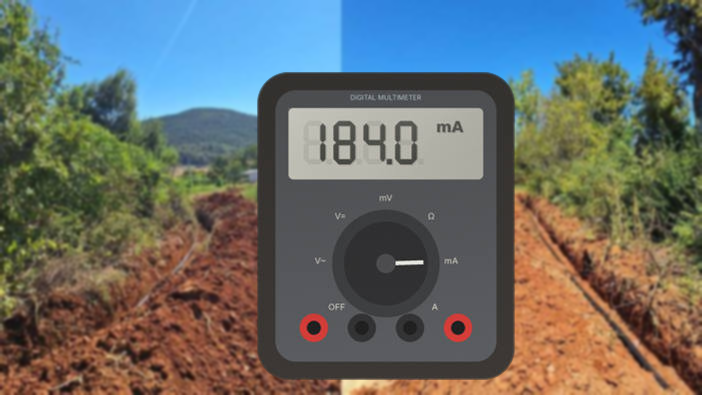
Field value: mA 184.0
